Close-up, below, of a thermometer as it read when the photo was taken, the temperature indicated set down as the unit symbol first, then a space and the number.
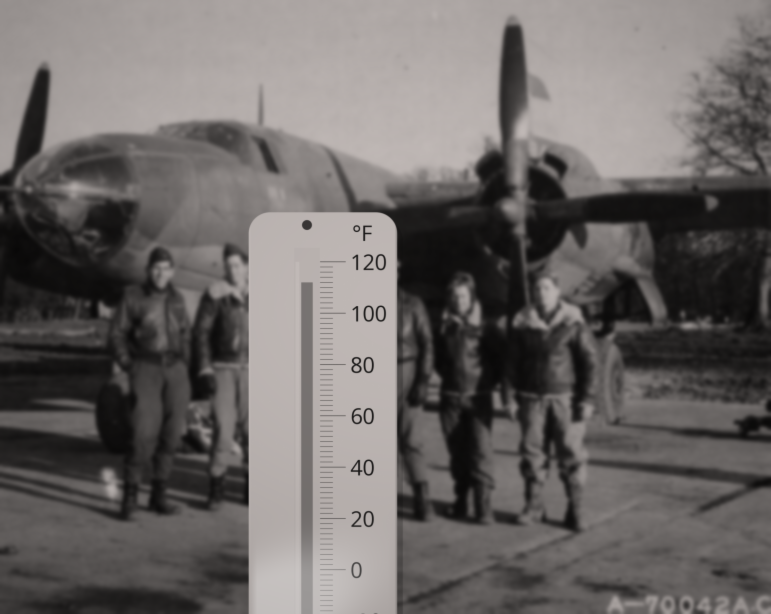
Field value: °F 112
